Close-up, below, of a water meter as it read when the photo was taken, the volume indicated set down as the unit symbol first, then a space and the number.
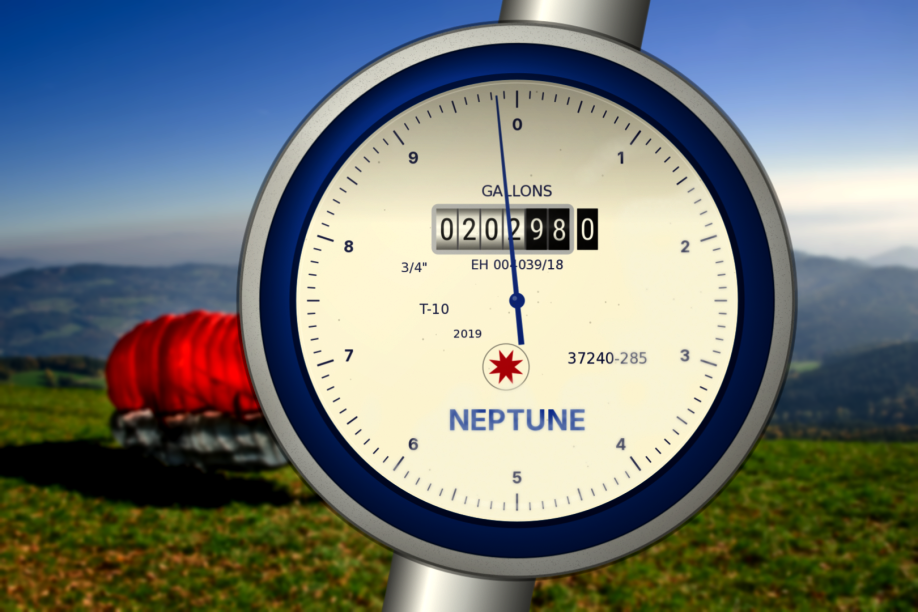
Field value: gal 202979.8
